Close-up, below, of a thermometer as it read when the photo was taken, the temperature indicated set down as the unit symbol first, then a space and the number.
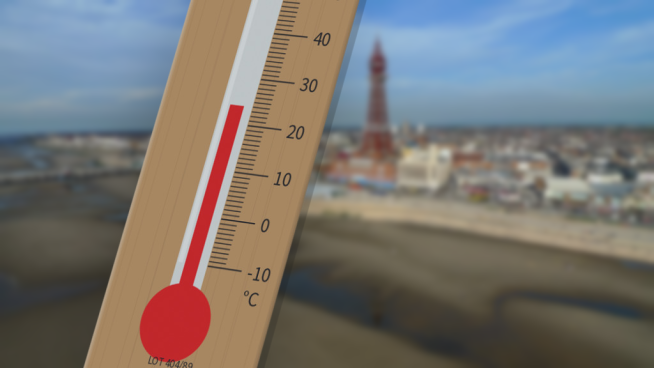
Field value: °C 24
